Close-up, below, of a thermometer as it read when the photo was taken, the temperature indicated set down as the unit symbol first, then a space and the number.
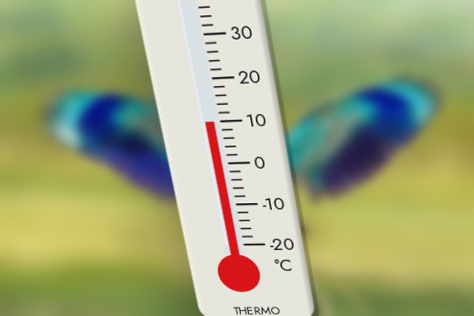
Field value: °C 10
